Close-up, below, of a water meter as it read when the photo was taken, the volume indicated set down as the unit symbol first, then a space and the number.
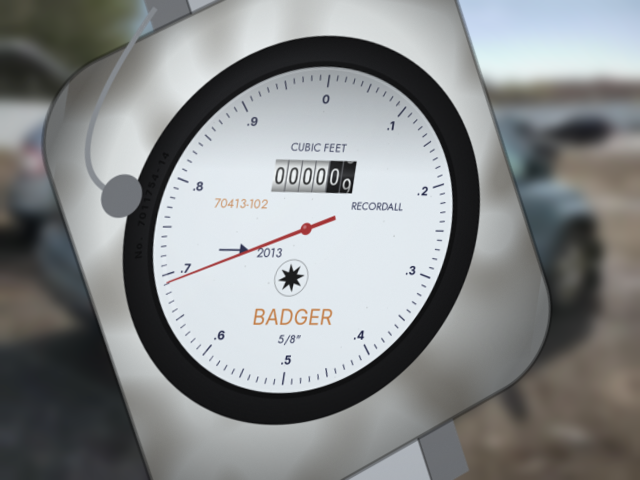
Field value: ft³ 8.69
